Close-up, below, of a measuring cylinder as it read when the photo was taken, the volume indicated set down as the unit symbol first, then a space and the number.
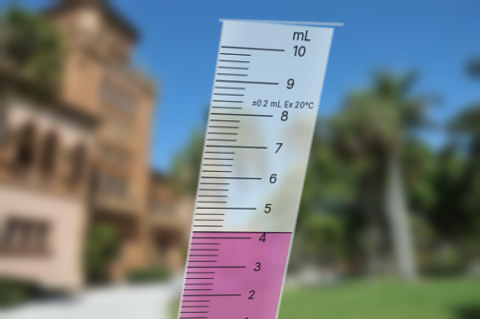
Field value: mL 4.2
